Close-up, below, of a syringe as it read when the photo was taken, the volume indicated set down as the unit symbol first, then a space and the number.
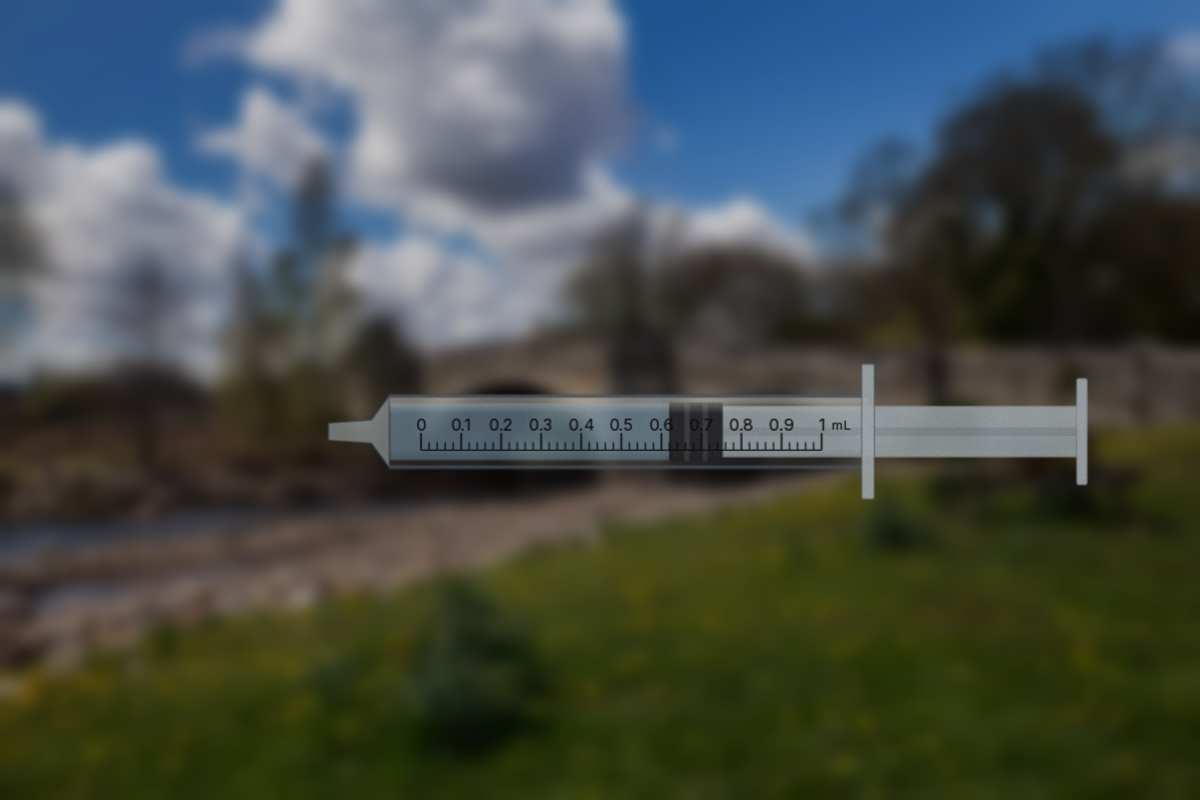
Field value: mL 0.62
